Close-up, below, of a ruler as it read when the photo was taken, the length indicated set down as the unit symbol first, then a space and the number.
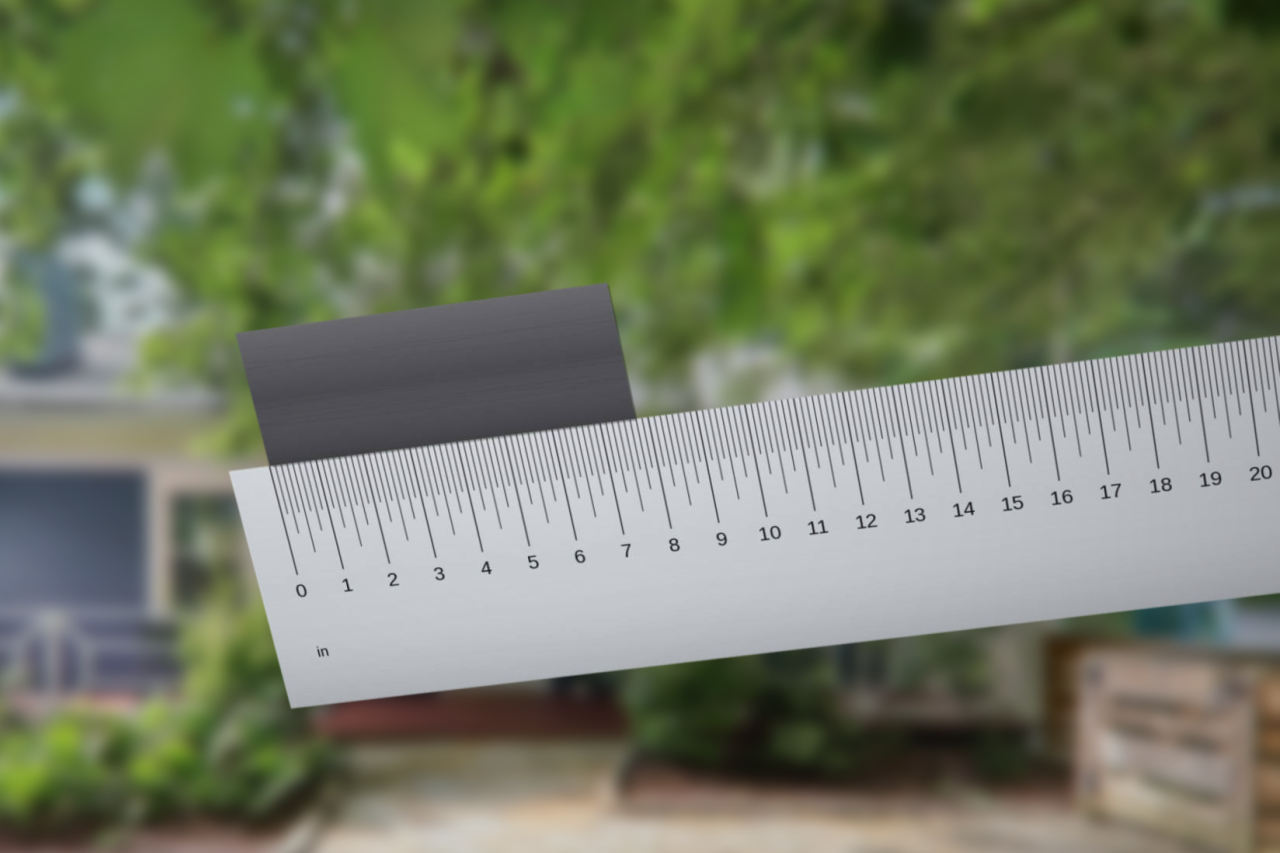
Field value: in 7.75
